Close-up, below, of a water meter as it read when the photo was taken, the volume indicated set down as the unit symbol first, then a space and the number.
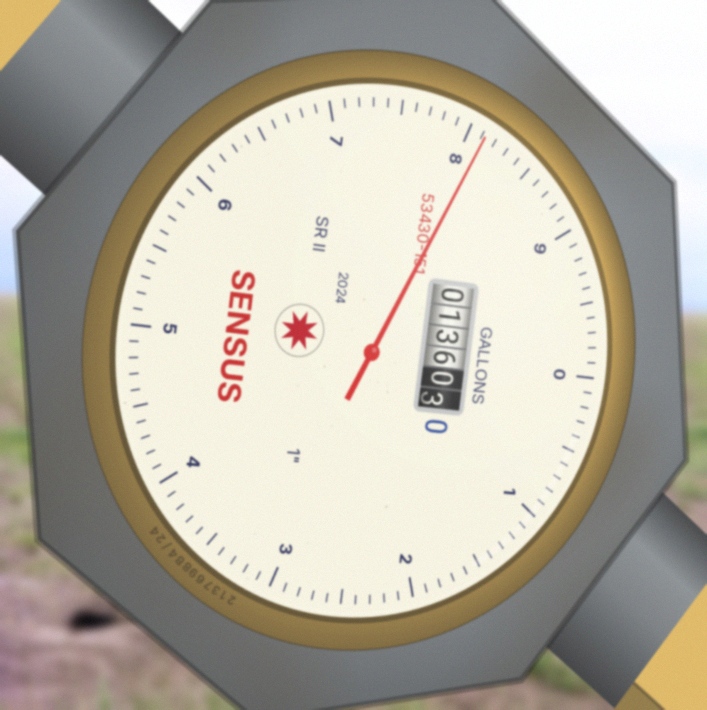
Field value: gal 136028.1
